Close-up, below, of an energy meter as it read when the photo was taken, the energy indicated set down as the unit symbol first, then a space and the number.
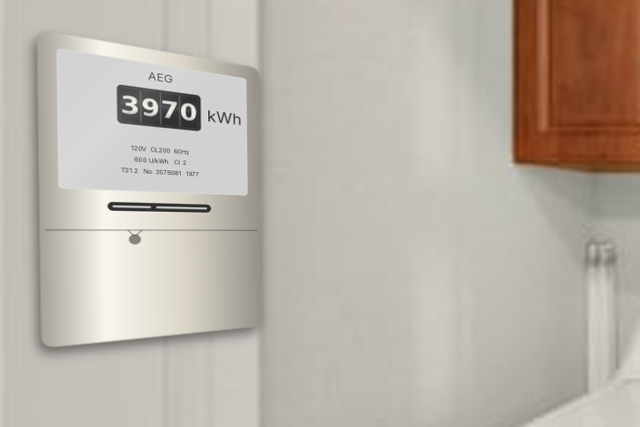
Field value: kWh 3970
